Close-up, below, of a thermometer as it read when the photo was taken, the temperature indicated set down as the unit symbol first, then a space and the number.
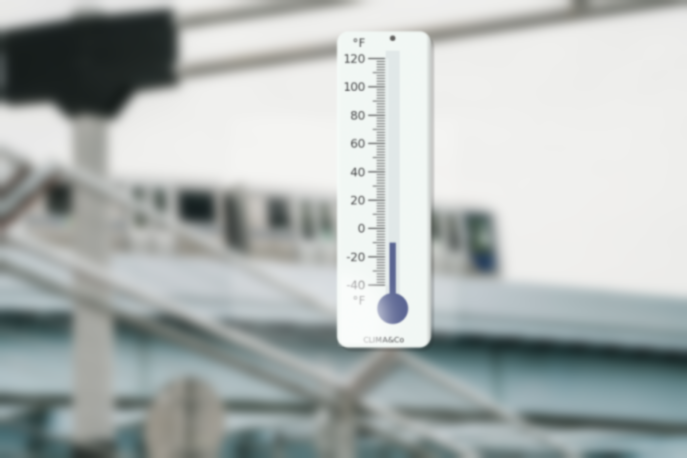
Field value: °F -10
